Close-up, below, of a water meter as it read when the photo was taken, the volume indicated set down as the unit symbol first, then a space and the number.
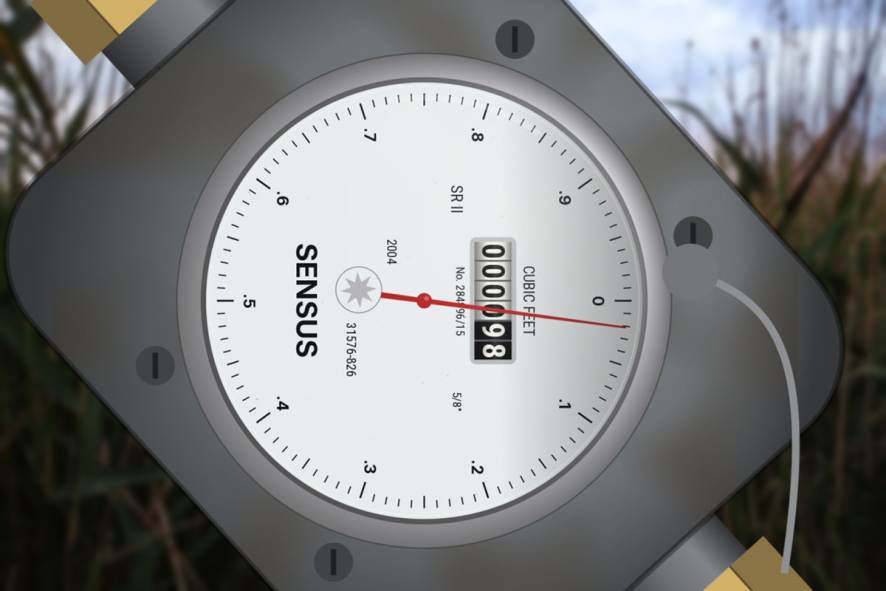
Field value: ft³ 98.02
